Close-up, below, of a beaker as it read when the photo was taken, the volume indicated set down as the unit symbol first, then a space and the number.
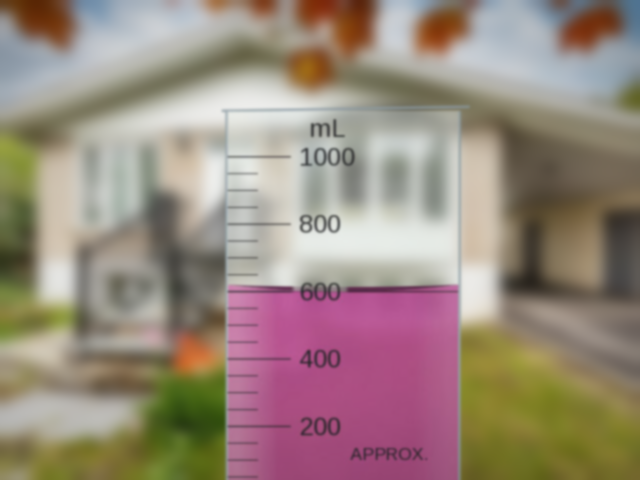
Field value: mL 600
